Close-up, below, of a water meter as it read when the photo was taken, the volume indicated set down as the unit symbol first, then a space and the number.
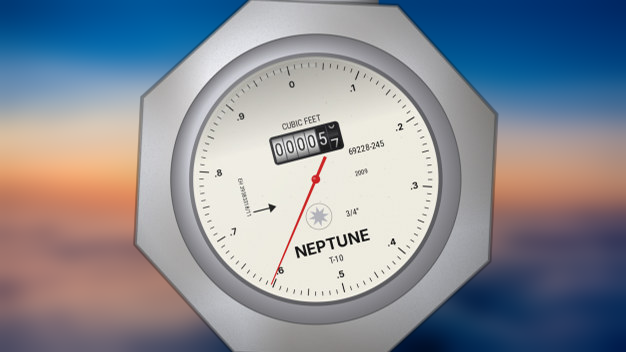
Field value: ft³ 56.60
